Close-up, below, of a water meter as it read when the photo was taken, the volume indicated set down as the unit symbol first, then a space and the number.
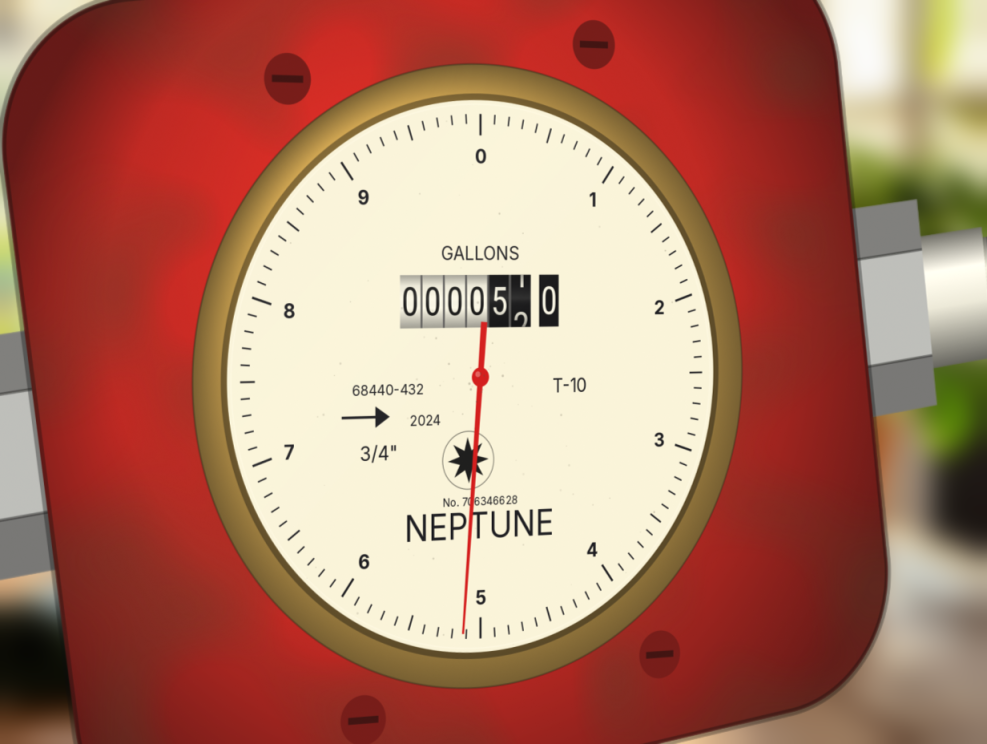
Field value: gal 515.1
